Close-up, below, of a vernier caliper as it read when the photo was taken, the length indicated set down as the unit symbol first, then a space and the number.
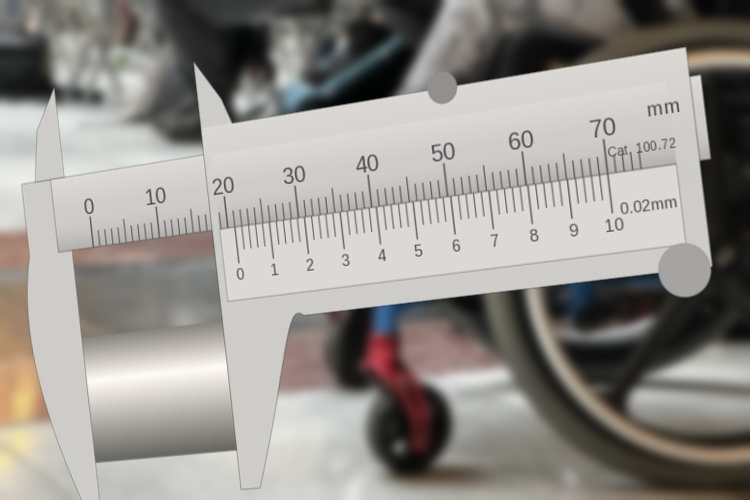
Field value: mm 21.0
